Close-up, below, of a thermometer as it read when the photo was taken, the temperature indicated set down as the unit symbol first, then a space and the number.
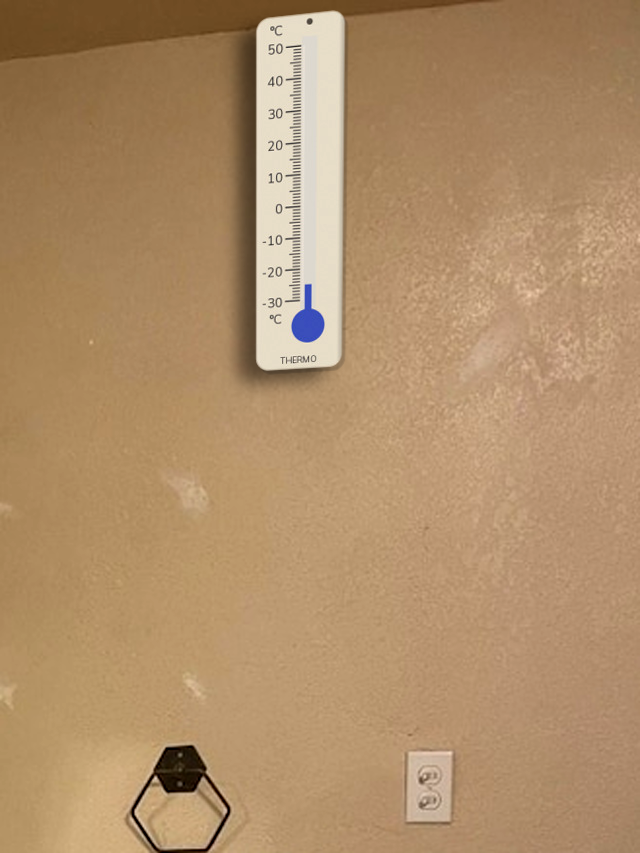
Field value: °C -25
